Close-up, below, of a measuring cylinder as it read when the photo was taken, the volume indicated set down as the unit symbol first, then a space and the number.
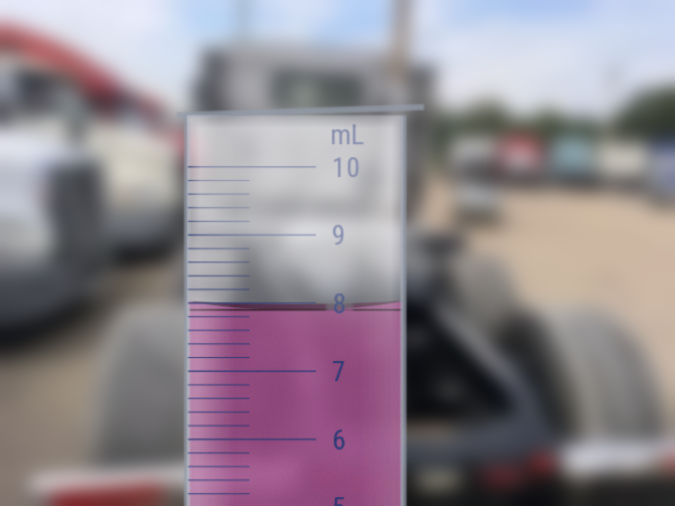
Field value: mL 7.9
